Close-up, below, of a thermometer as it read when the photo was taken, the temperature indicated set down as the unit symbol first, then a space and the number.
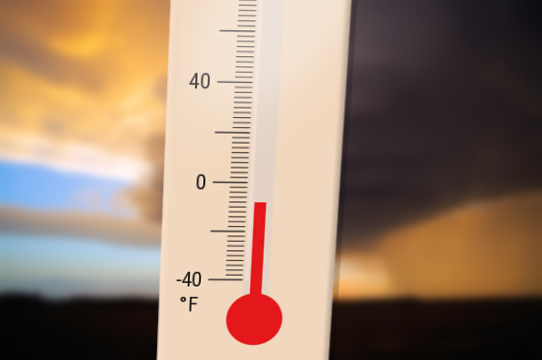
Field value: °F -8
